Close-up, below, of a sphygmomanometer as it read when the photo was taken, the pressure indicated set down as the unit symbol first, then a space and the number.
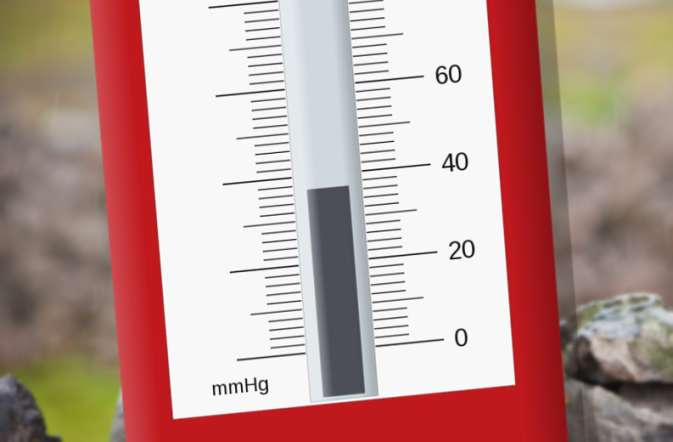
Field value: mmHg 37
